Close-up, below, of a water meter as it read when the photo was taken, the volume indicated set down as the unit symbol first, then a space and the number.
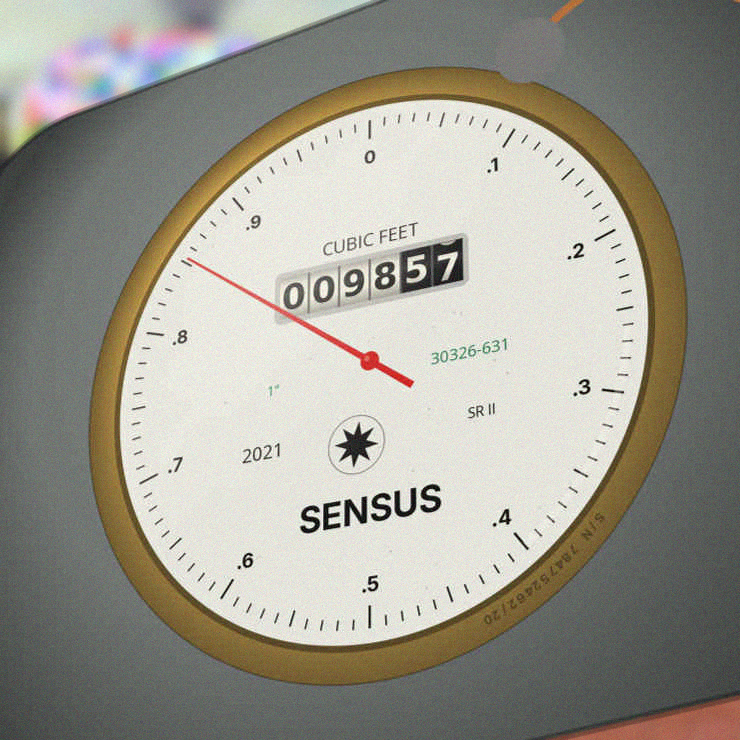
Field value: ft³ 9856.85
